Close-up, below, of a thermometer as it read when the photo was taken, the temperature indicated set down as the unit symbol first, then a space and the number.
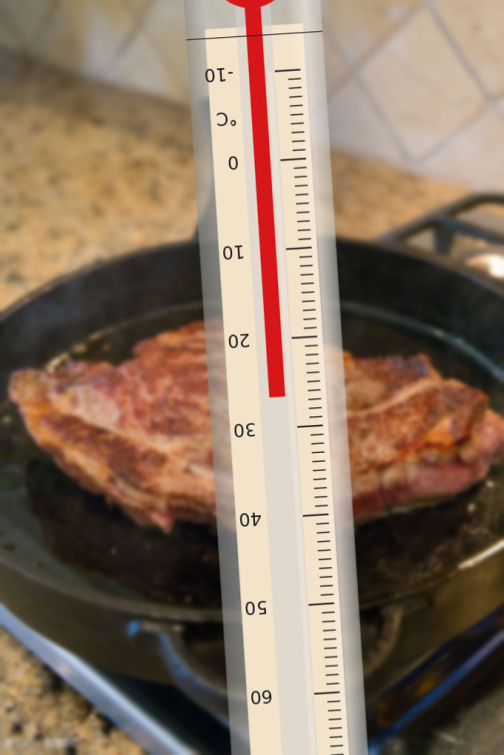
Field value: °C 26.5
